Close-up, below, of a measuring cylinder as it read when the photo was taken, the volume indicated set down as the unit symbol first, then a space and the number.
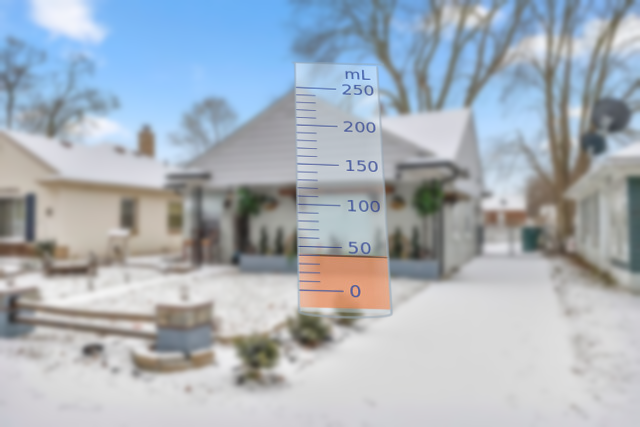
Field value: mL 40
